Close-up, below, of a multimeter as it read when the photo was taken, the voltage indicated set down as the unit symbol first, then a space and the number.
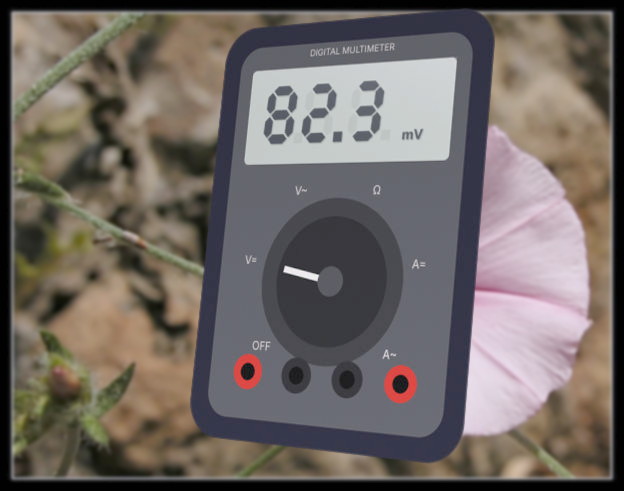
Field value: mV 82.3
